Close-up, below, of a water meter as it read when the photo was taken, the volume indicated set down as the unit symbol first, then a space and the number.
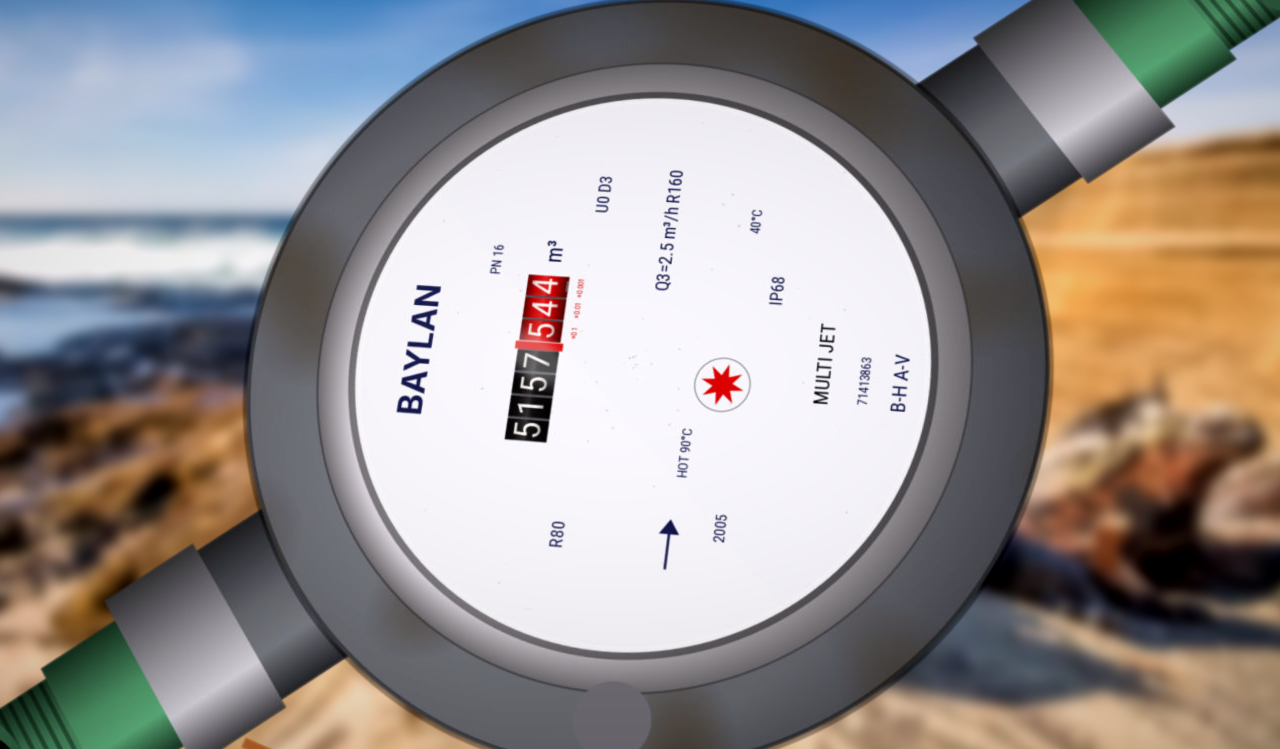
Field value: m³ 5157.544
